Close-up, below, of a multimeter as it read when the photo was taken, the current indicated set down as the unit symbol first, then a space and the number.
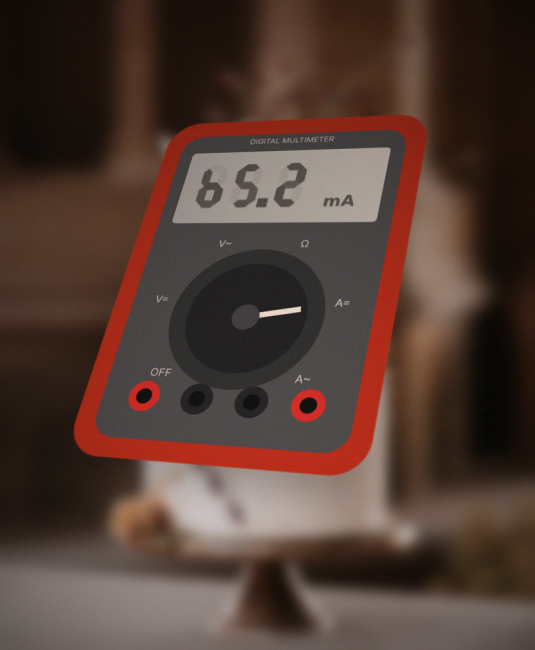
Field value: mA 65.2
